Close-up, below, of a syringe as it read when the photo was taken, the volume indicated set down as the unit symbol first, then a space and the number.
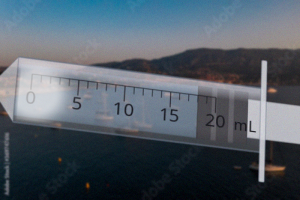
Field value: mL 18
